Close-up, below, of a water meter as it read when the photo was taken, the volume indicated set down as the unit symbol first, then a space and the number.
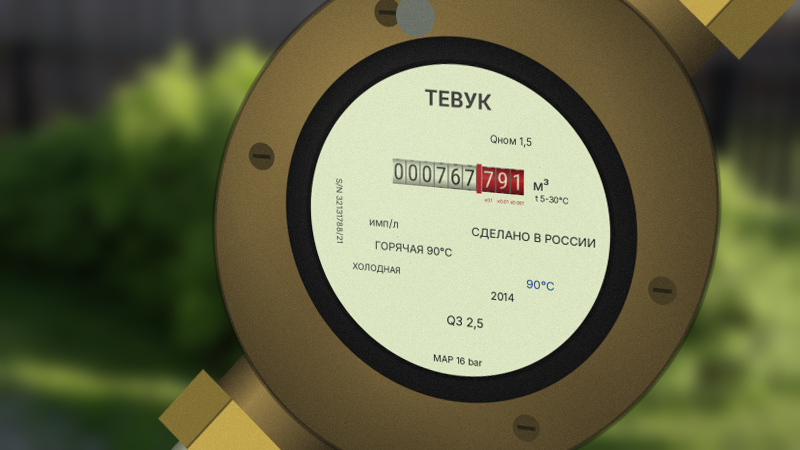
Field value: m³ 767.791
